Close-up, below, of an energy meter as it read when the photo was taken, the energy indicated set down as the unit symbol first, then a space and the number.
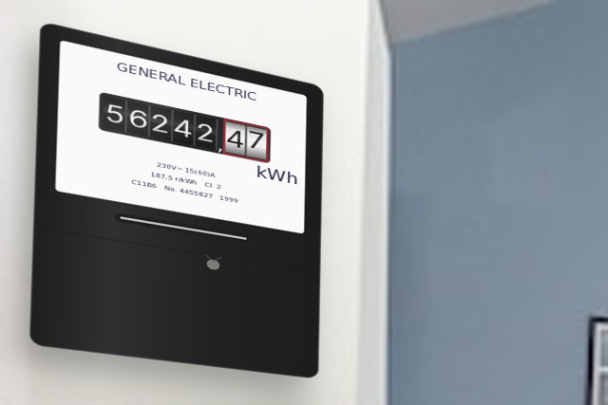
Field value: kWh 56242.47
